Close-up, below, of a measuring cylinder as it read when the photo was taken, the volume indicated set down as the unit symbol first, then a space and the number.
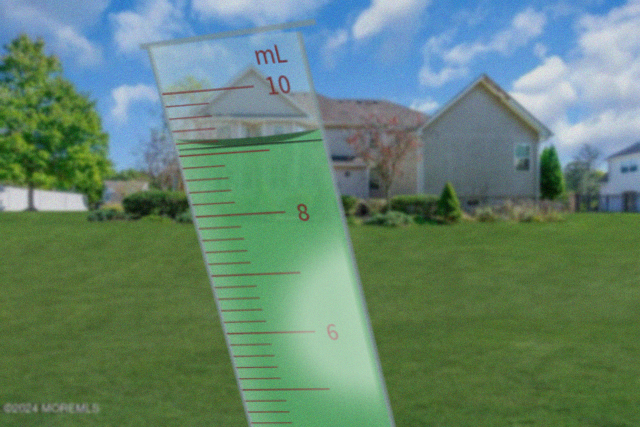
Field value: mL 9.1
